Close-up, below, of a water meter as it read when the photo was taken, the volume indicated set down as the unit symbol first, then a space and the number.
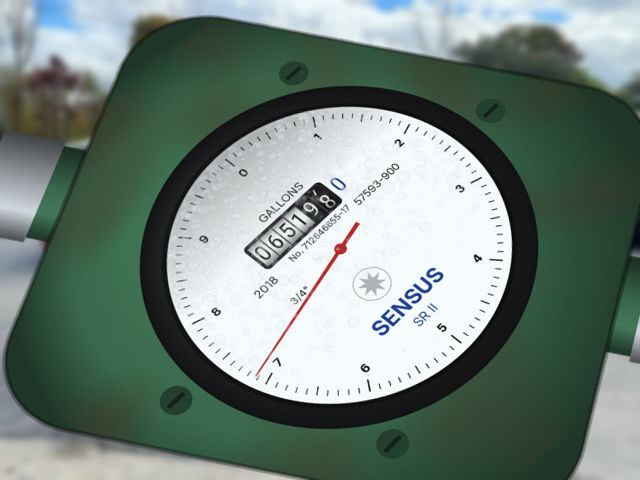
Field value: gal 651977.1
